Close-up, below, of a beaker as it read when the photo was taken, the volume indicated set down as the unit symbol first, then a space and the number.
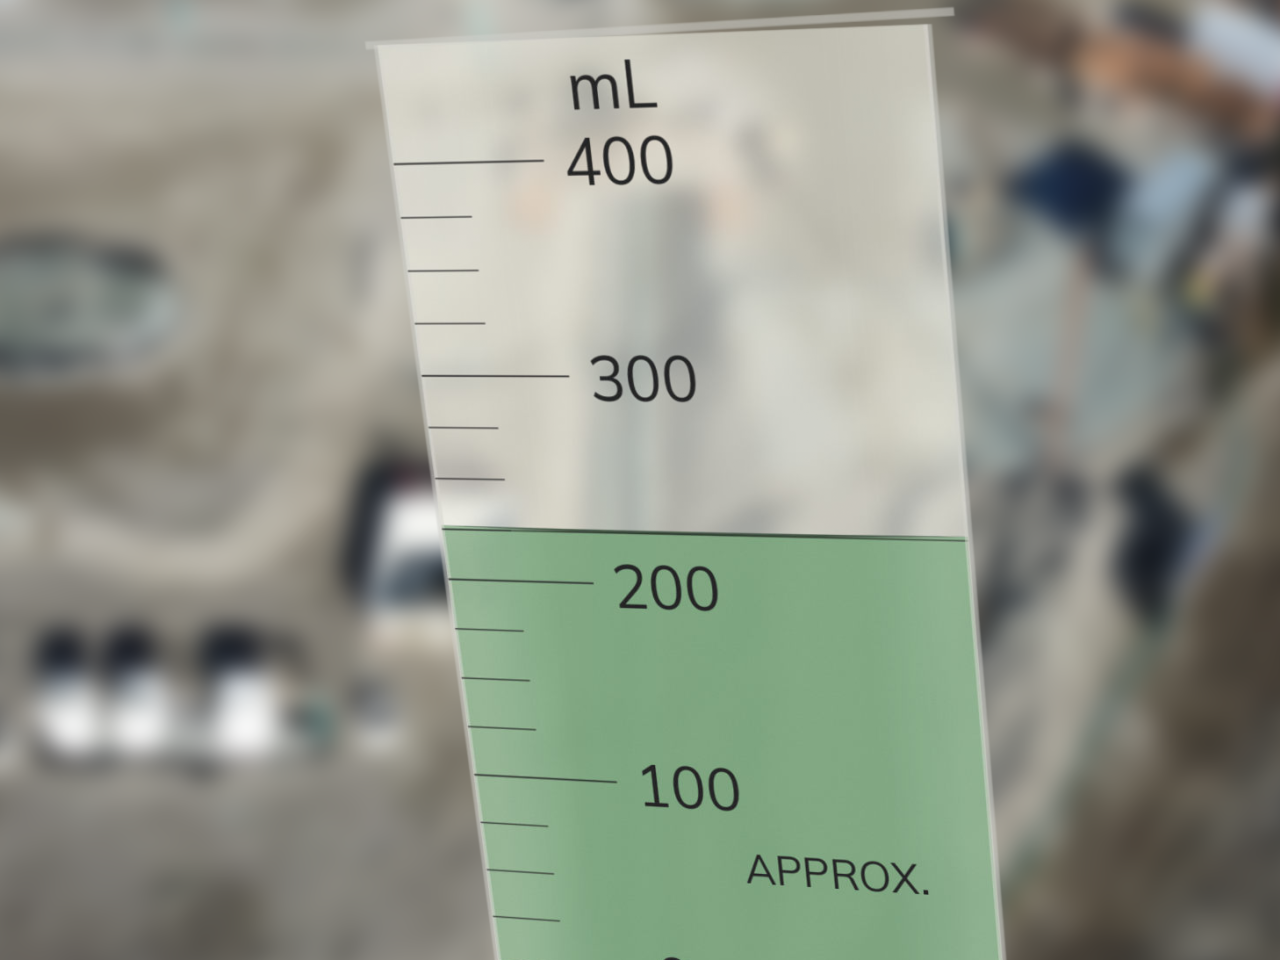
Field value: mL 225
